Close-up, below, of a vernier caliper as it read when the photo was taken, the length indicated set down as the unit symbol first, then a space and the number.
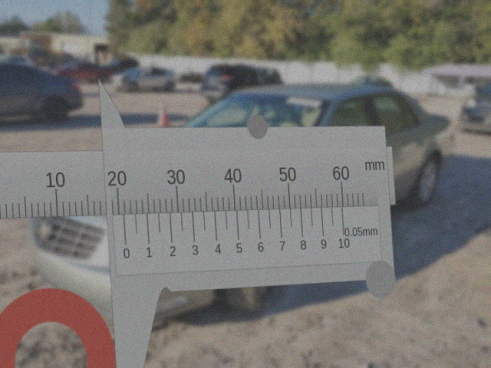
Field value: mm 20.8
